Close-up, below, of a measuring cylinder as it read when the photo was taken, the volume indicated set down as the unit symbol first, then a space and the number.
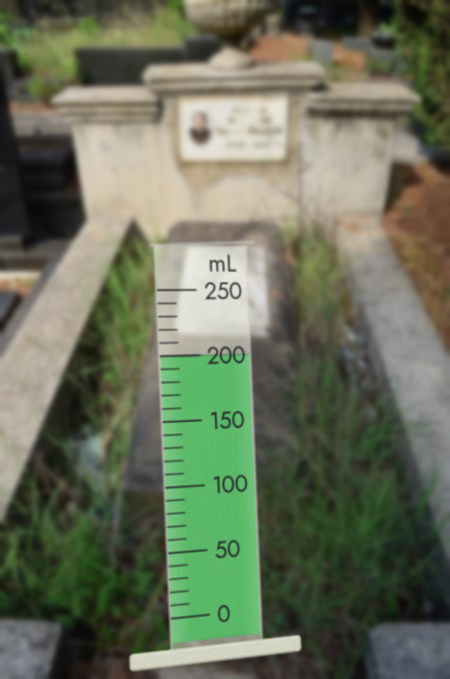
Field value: mL 200
